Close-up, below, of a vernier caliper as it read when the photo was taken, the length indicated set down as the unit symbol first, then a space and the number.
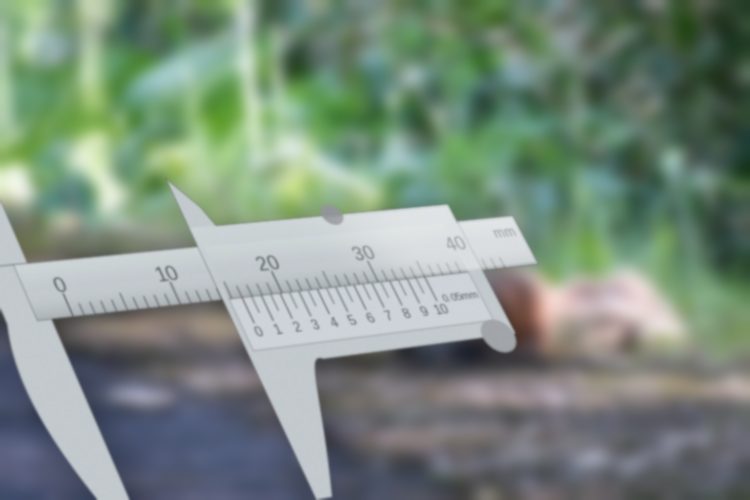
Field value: mm 16.0
